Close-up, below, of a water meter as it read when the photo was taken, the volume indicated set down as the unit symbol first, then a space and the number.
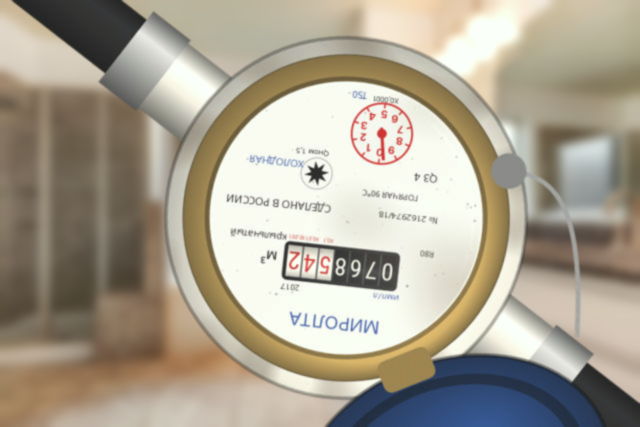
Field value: m³ 768.5419
